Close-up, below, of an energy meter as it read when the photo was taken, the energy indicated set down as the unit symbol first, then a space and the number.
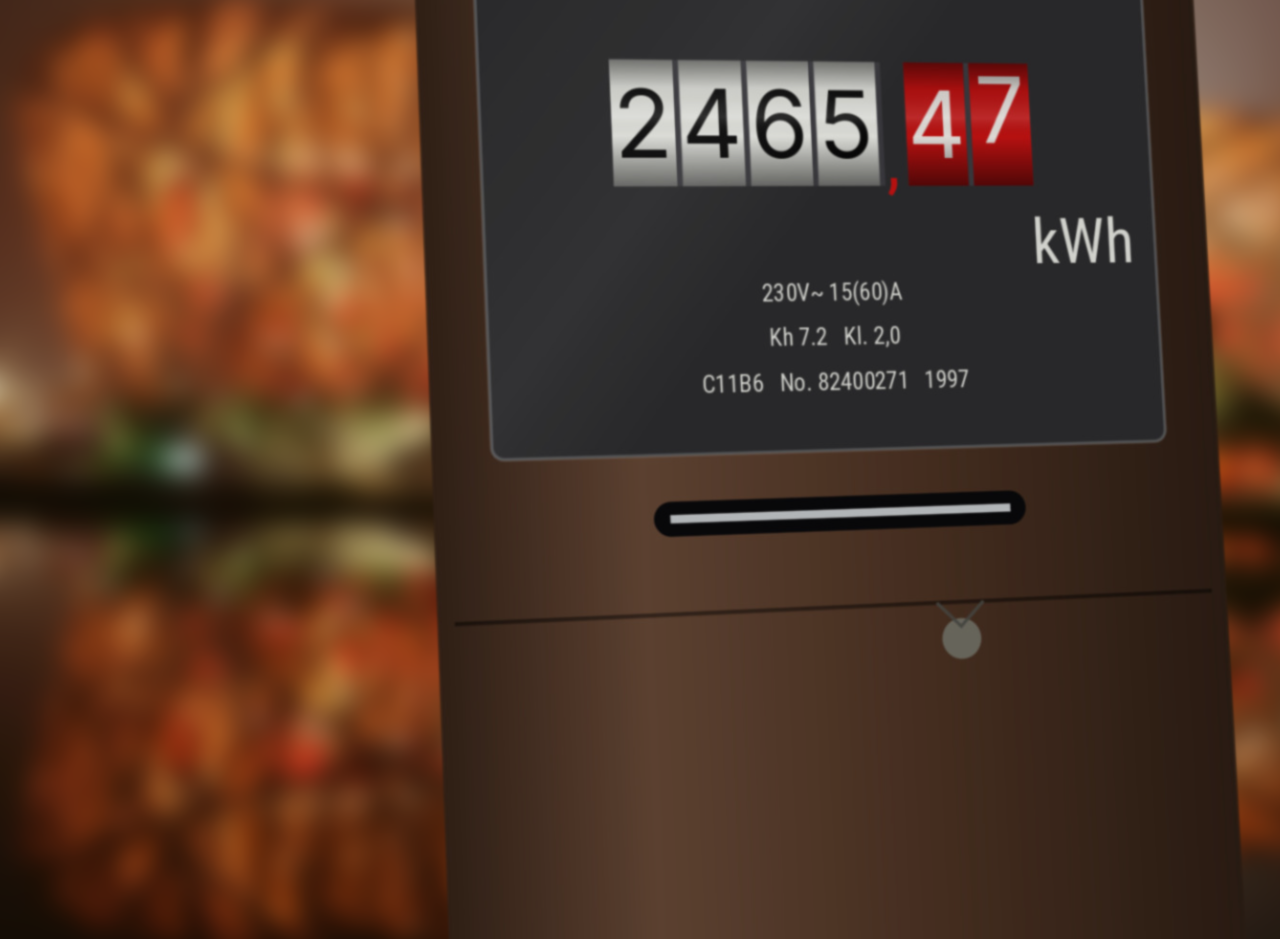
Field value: kWh 2465.47
